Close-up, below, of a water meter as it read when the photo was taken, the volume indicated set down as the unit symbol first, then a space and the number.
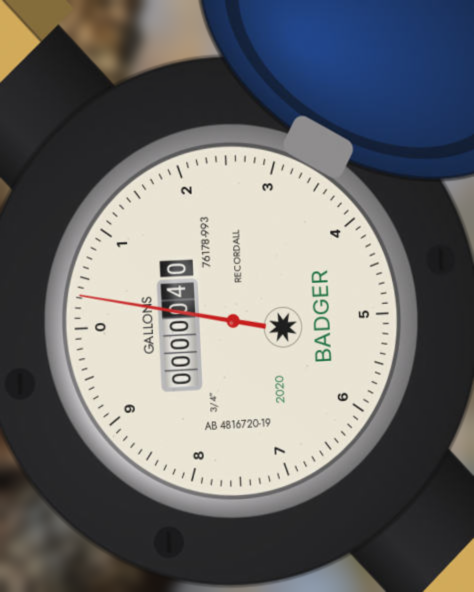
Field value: gal 40.3
